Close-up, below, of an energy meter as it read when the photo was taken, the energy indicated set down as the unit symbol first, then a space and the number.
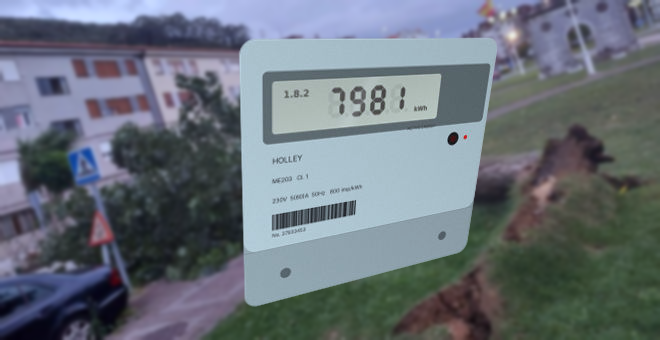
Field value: kWh 7981
